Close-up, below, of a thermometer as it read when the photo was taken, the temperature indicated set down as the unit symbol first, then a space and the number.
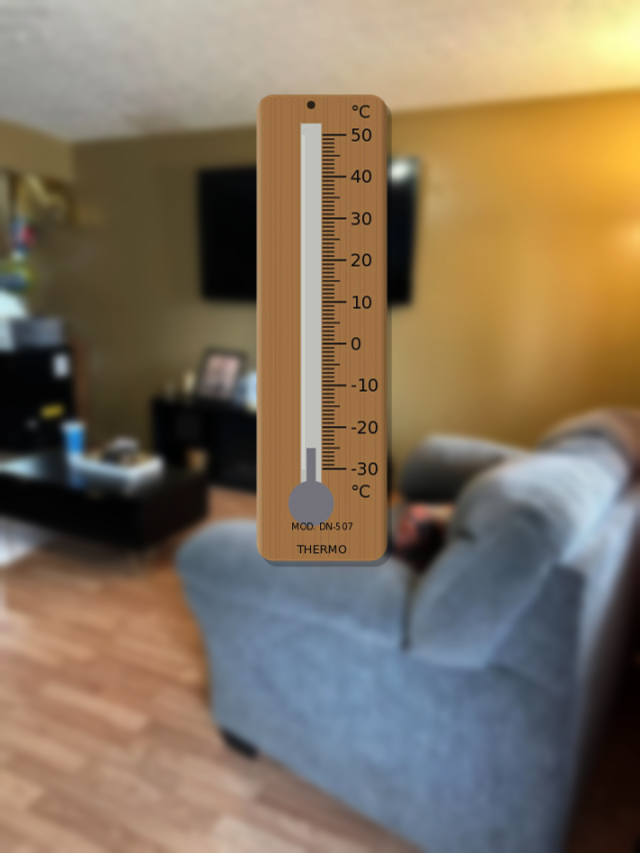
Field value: °C -25
